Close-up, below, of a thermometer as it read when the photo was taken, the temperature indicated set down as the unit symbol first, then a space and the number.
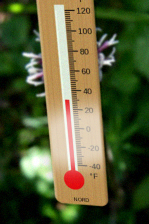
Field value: °F 30
